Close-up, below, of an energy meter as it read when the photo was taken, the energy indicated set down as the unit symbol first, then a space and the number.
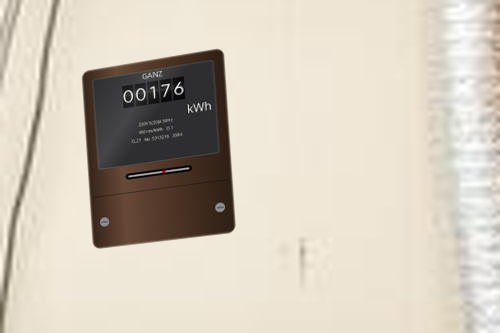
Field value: kWh 176
